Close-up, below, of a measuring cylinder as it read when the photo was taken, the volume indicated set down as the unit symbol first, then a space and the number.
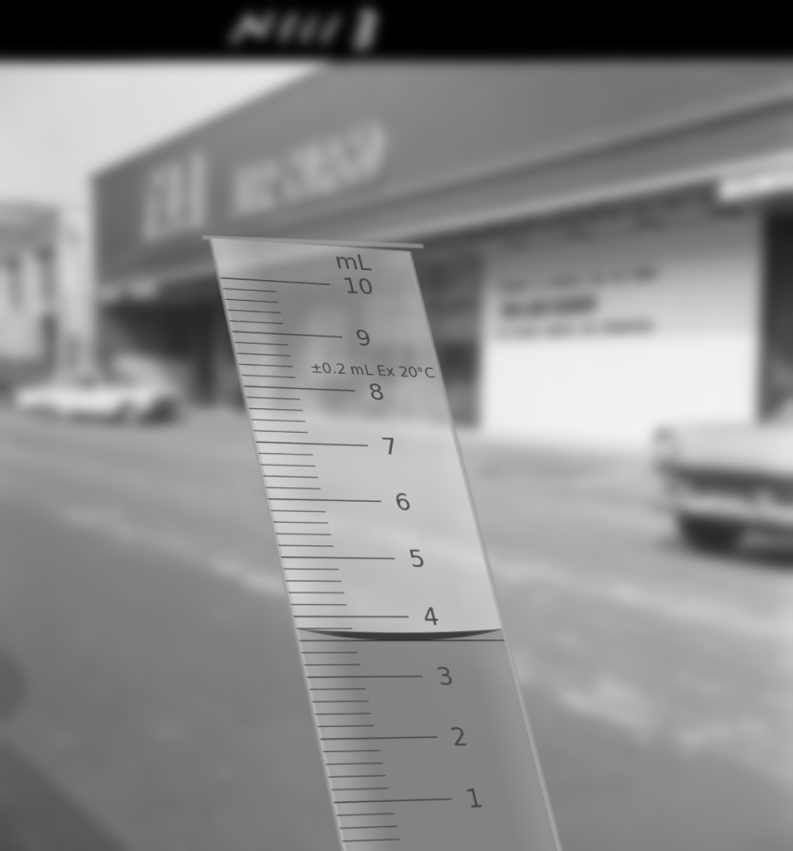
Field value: mL 3.6
